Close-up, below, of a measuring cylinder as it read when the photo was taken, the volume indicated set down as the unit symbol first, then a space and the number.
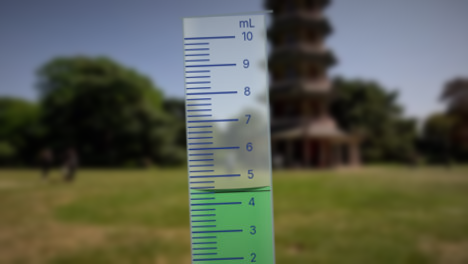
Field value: mL 4.4
